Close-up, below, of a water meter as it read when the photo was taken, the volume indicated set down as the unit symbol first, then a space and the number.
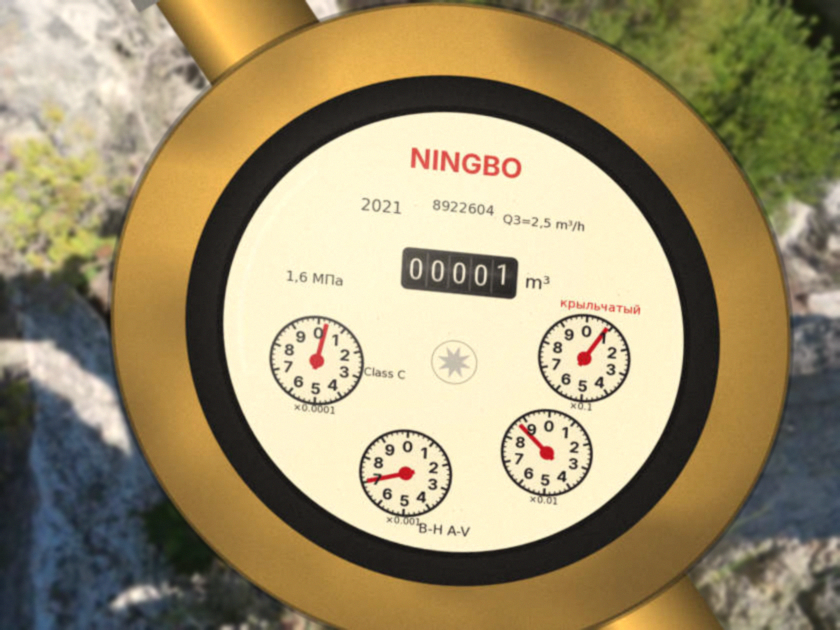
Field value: m³ 1.0870
